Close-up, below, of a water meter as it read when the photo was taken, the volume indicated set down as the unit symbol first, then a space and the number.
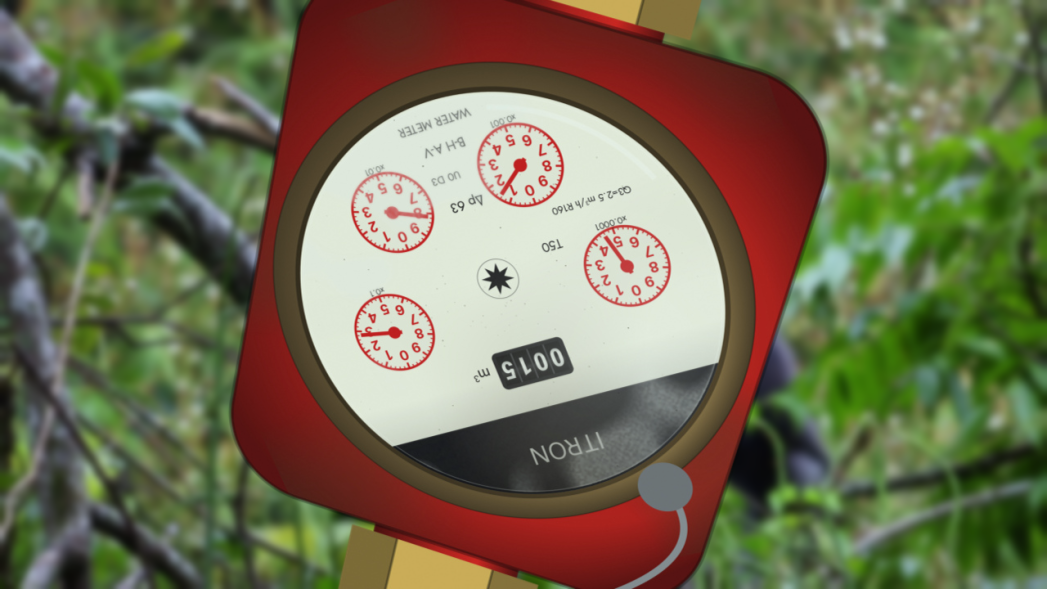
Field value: m³ 15.2814
